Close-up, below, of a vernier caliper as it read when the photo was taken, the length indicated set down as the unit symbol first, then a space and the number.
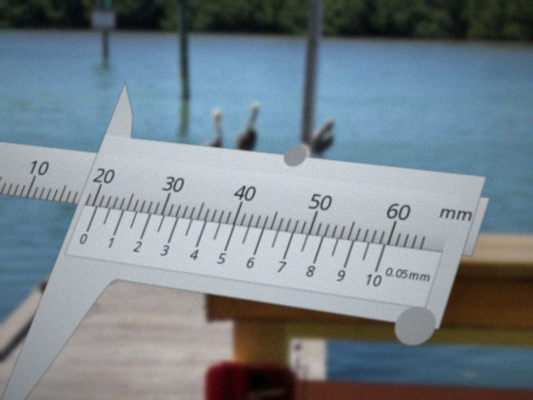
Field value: mm 20.6
